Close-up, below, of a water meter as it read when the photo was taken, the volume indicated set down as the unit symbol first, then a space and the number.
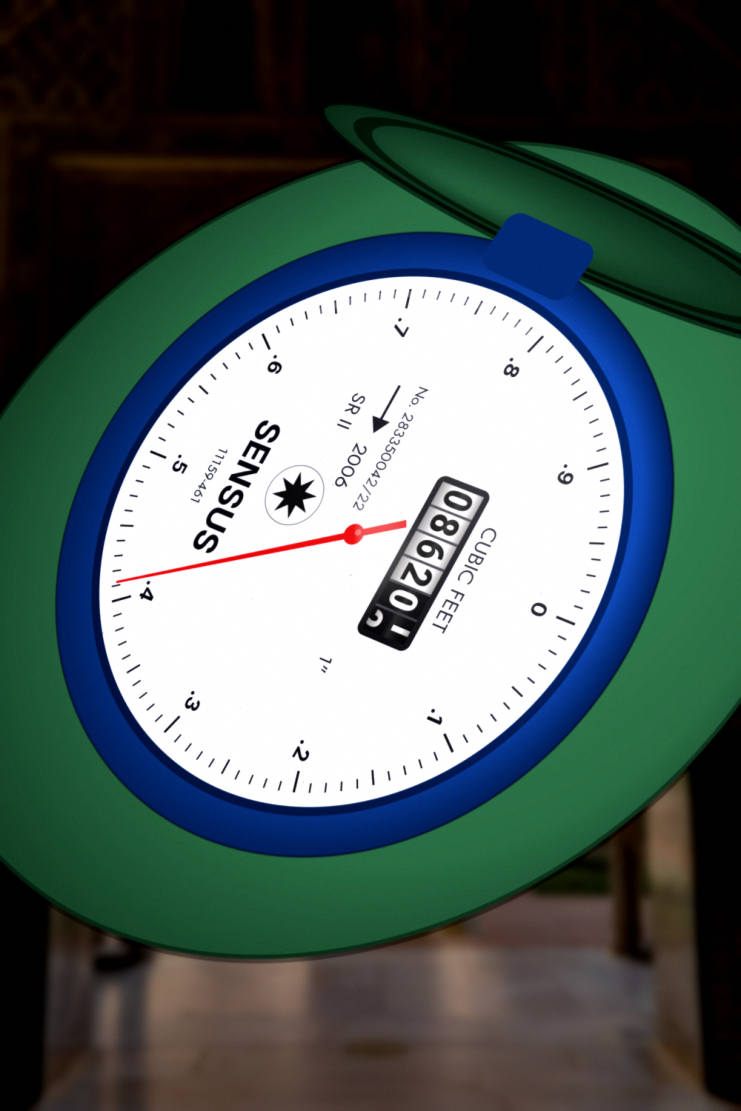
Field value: ft³ 86201.41
